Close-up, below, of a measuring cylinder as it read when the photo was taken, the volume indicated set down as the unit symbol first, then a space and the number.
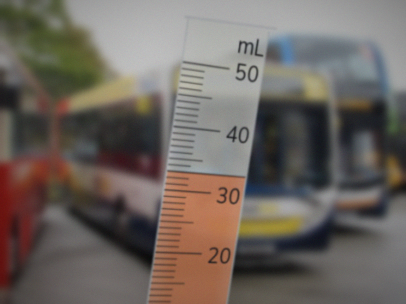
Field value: mL 33
